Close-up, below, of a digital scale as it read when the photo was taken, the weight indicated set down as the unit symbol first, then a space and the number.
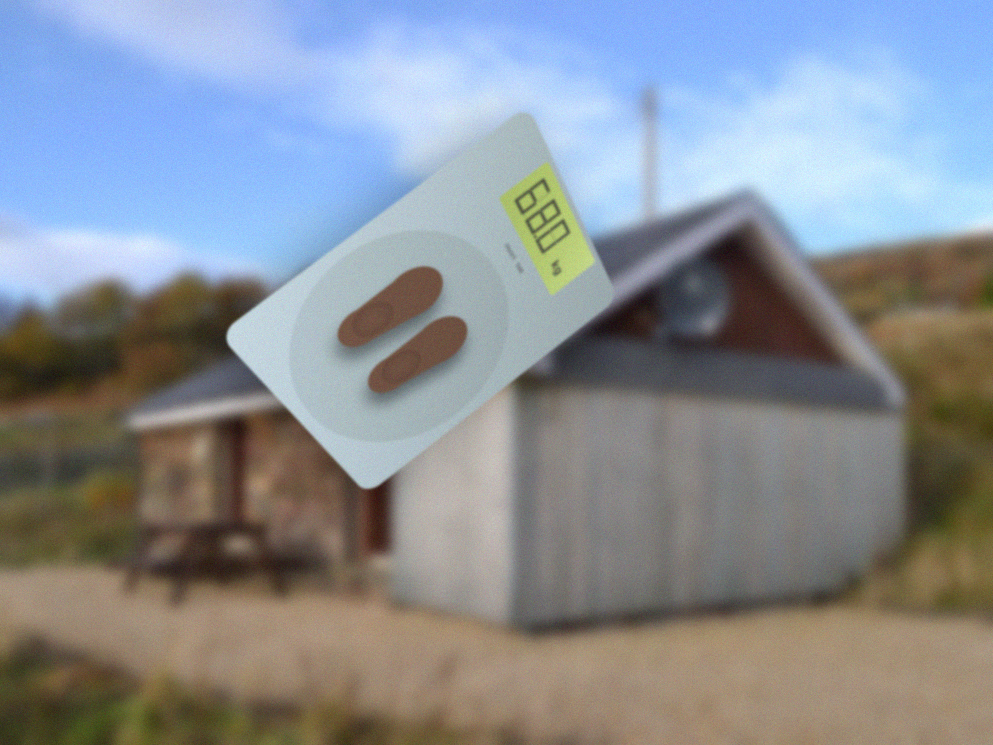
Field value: kg 68.0
